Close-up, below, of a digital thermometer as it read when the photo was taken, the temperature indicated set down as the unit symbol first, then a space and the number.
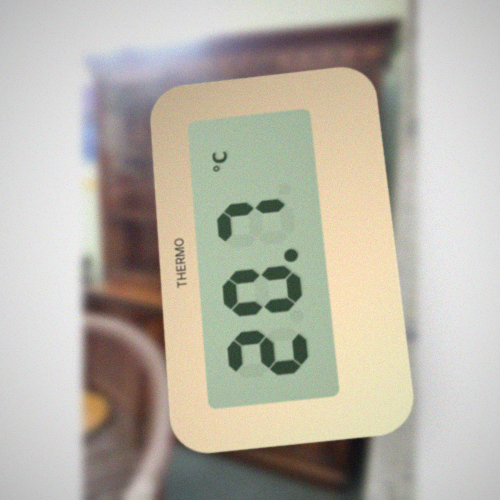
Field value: °C 20.7
